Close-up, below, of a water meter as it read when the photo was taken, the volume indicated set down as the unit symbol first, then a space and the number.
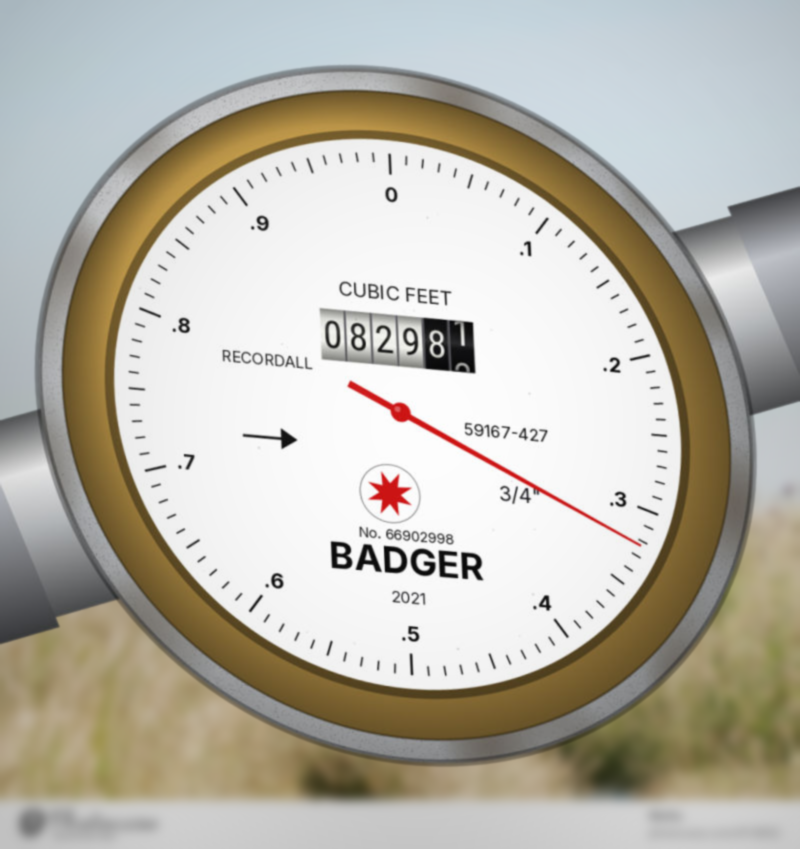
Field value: ft³ 82981.32
